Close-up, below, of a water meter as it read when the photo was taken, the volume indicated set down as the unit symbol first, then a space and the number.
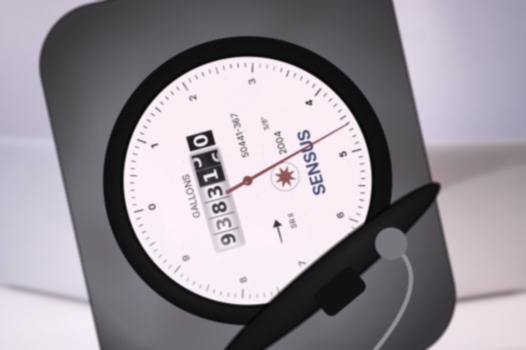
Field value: gal 9383154.6
